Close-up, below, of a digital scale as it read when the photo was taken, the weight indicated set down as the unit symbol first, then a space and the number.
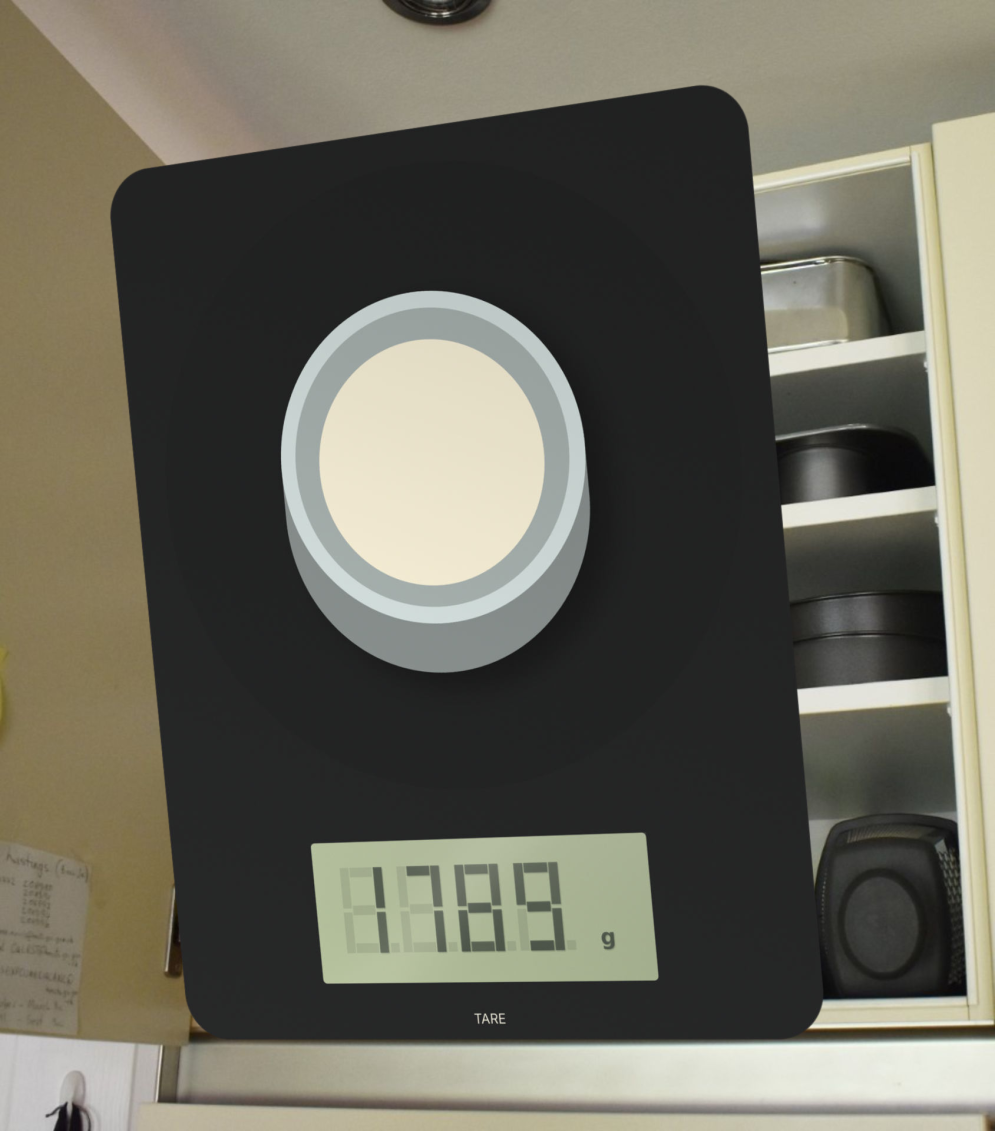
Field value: g 1789
